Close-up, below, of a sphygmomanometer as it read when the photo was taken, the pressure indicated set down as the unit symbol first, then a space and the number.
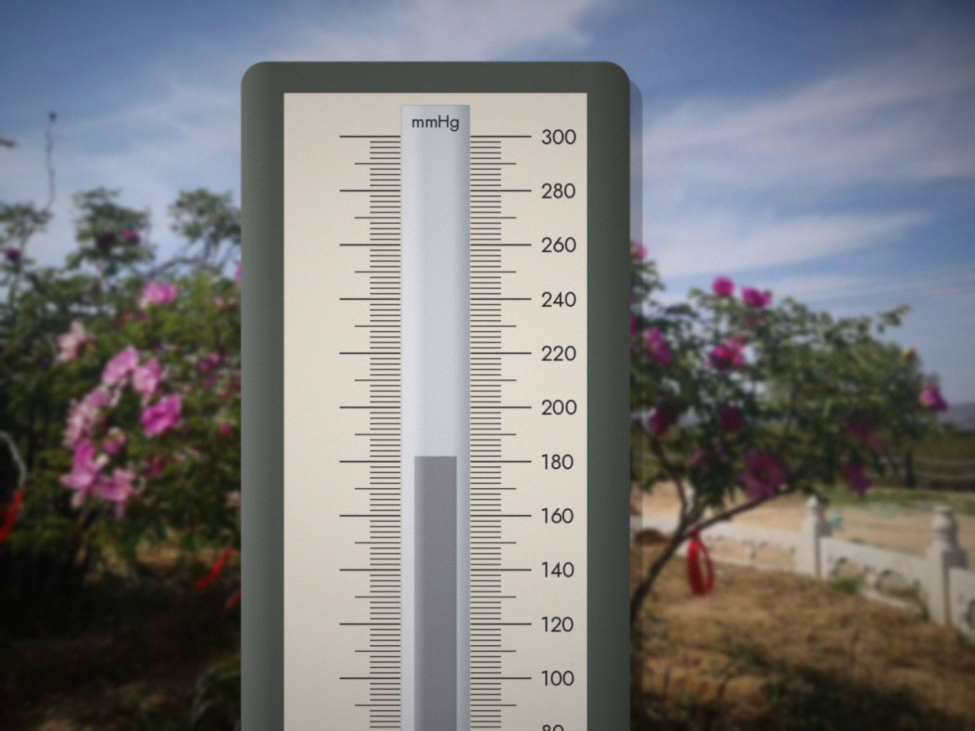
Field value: mmHg 182
